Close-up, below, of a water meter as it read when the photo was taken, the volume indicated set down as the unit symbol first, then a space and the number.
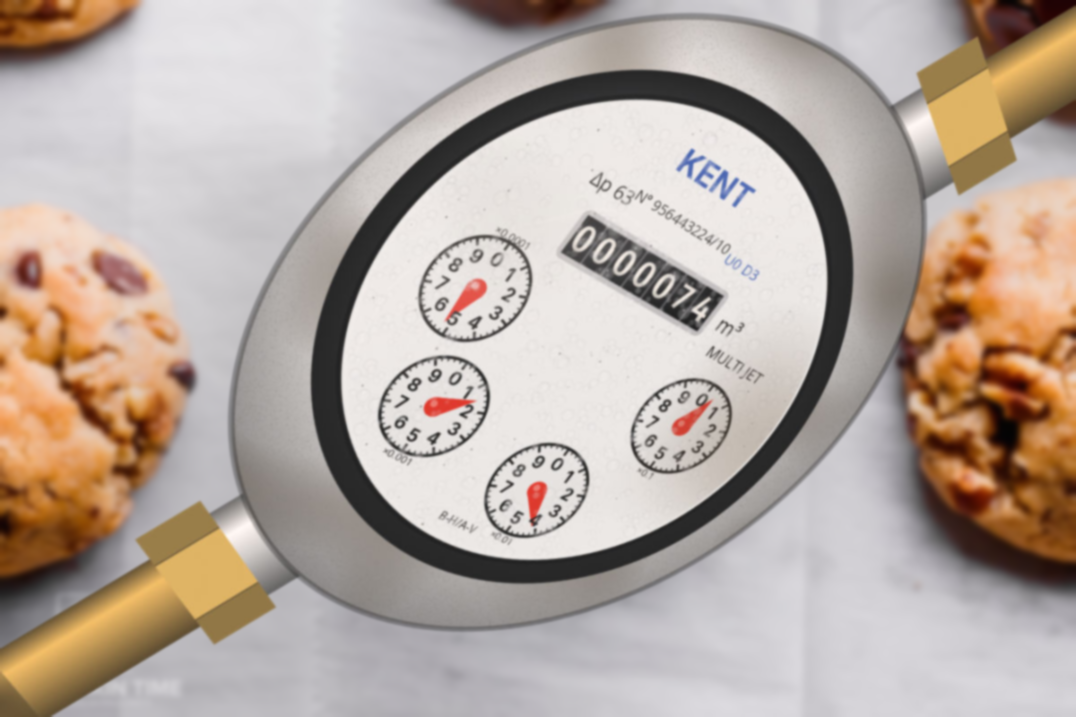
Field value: m³ 74.0415
